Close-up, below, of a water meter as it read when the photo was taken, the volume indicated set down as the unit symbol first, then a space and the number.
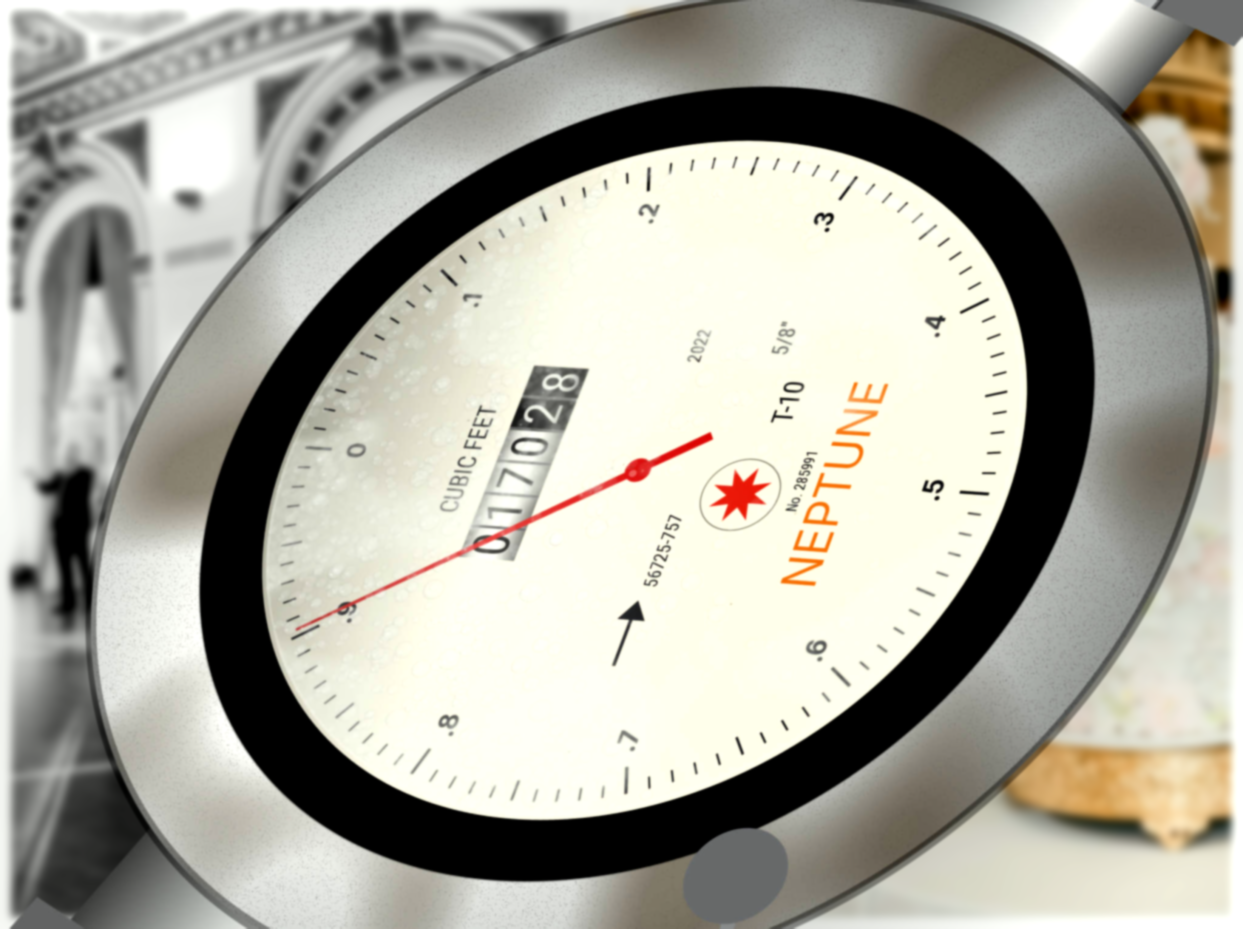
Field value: ft³ 17027.90
